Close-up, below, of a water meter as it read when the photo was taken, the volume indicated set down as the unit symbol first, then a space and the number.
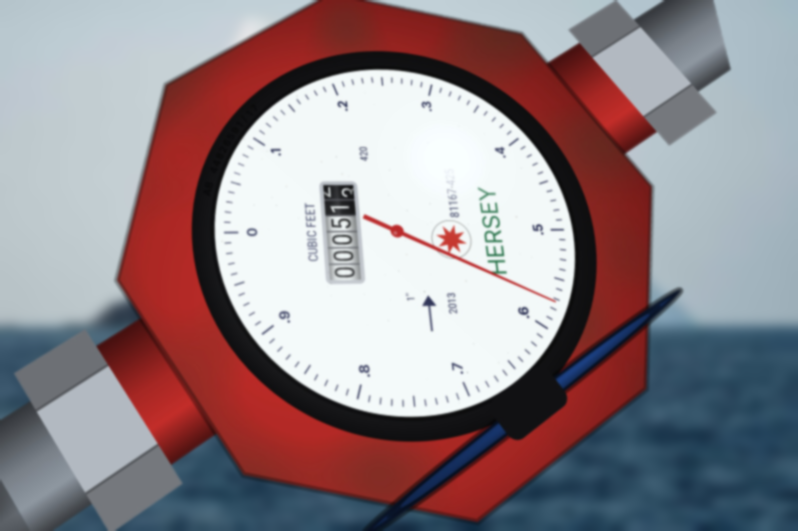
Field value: ft³ 512.57
